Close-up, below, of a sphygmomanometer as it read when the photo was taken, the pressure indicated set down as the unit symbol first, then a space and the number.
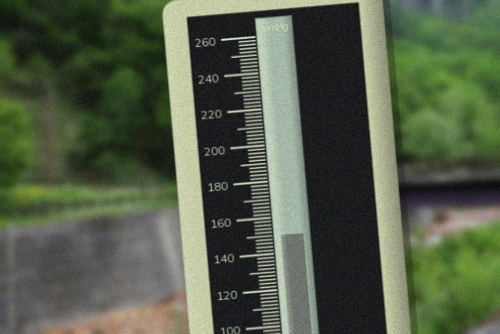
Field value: mmHg 150
